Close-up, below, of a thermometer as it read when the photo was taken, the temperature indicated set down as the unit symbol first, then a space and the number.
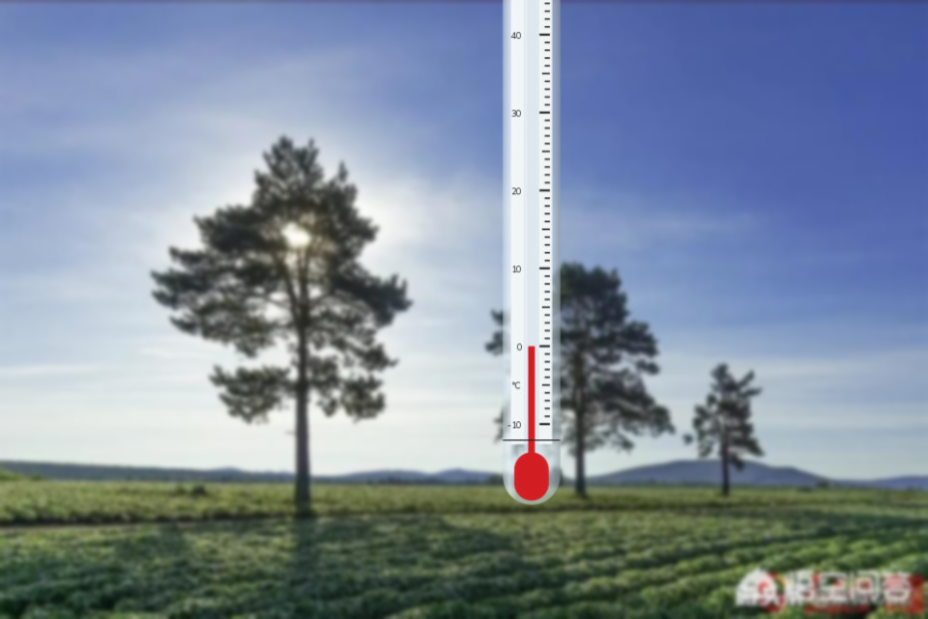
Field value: °C 0
